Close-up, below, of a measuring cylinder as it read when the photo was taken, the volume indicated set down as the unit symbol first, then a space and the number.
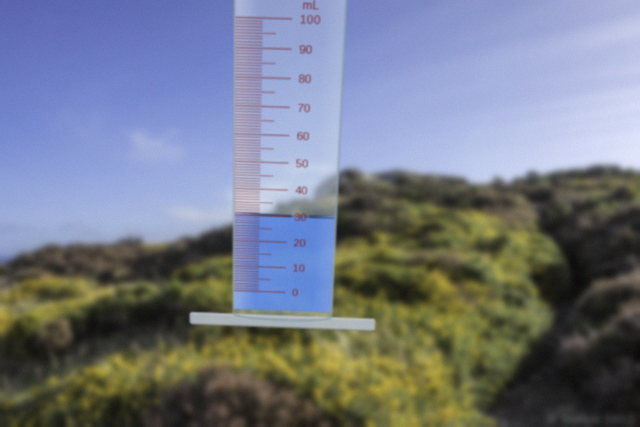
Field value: mL 30
